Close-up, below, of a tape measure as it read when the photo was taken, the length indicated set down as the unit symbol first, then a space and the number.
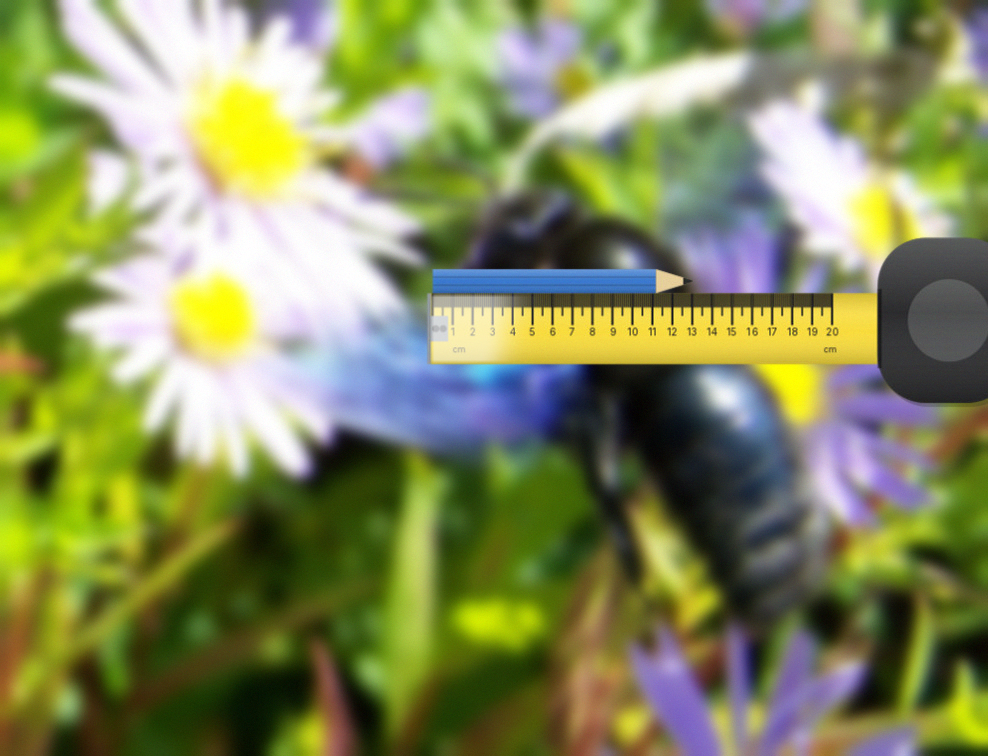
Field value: cm 13
